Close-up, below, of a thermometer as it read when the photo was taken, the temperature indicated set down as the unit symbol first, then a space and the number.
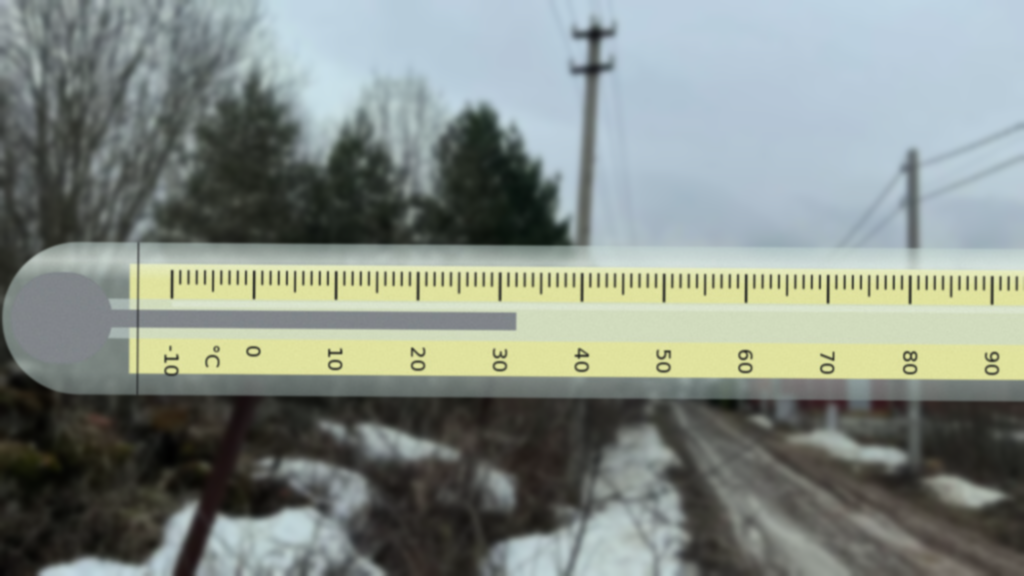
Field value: °C 32
